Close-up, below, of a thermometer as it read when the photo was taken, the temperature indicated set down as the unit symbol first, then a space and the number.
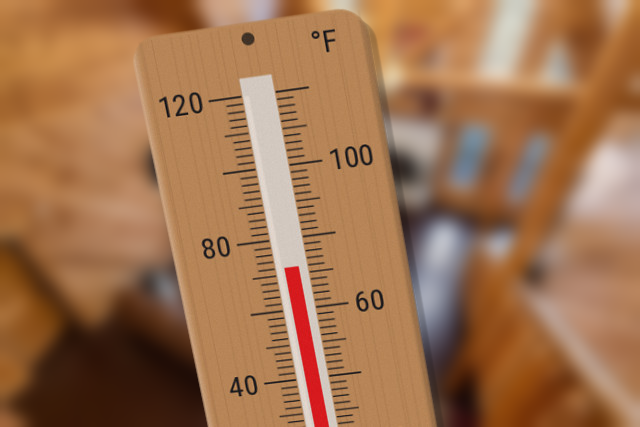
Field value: °F 72
